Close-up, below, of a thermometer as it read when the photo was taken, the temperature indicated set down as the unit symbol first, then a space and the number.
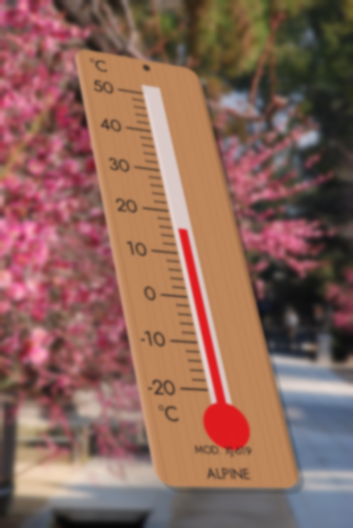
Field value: °C 16
